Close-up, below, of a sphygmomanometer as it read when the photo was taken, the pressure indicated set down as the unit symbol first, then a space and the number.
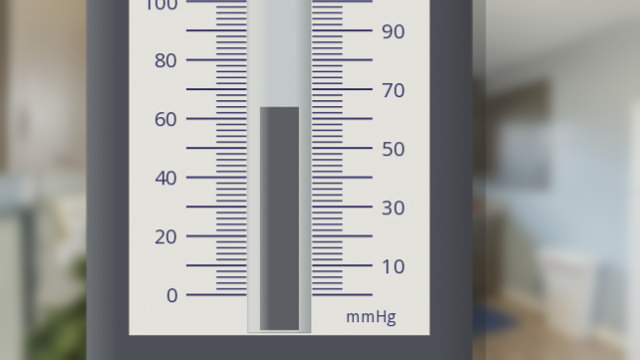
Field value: mmHg 64
